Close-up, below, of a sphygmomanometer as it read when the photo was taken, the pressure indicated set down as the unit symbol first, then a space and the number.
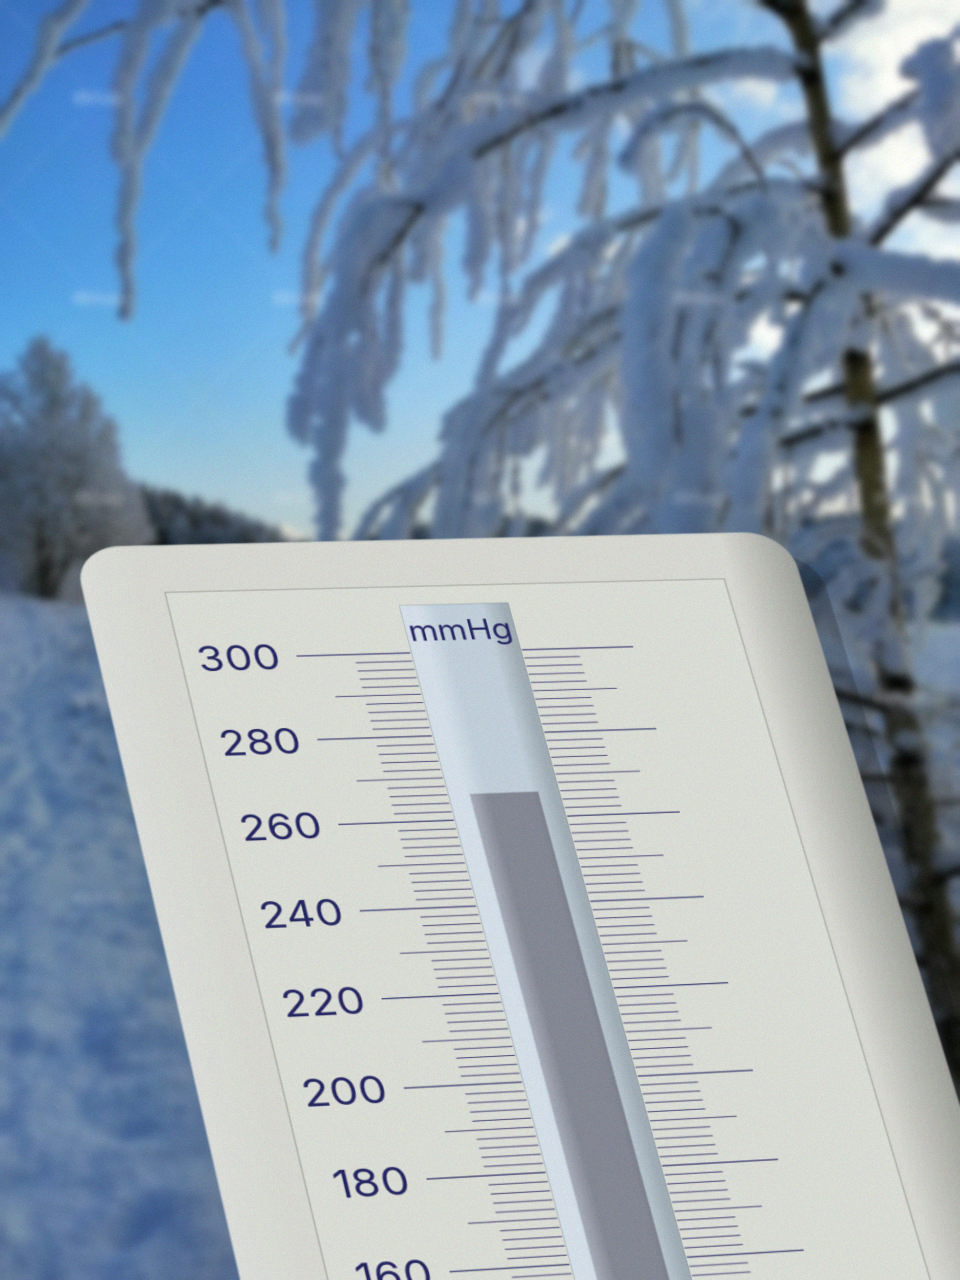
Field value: mmHg 266
